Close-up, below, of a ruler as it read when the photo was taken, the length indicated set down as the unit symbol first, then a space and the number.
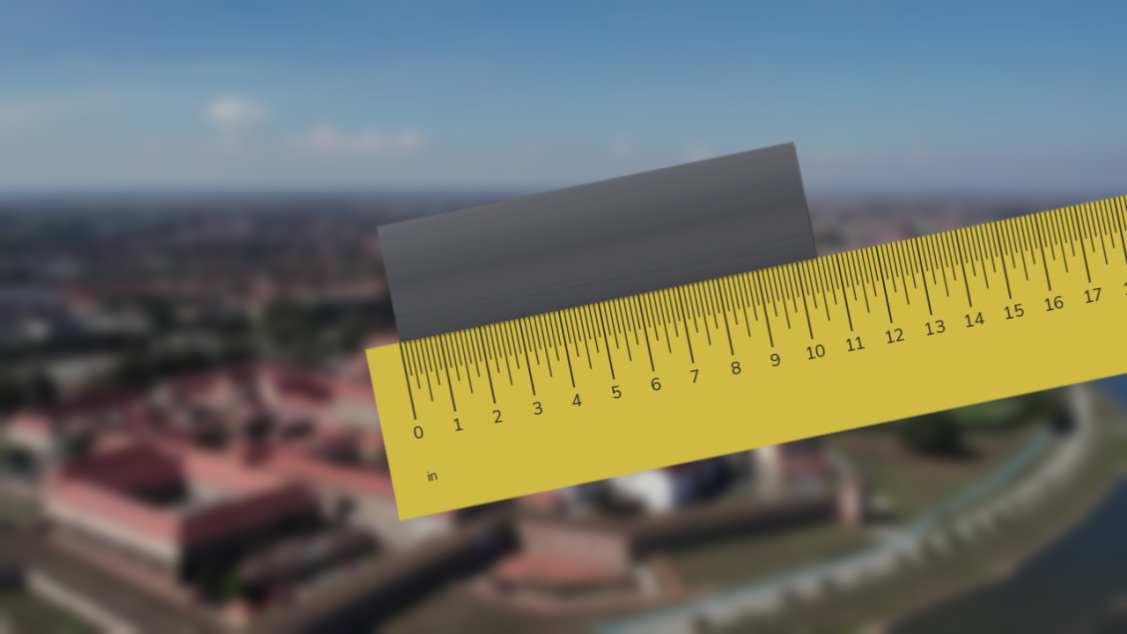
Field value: in 10.5
